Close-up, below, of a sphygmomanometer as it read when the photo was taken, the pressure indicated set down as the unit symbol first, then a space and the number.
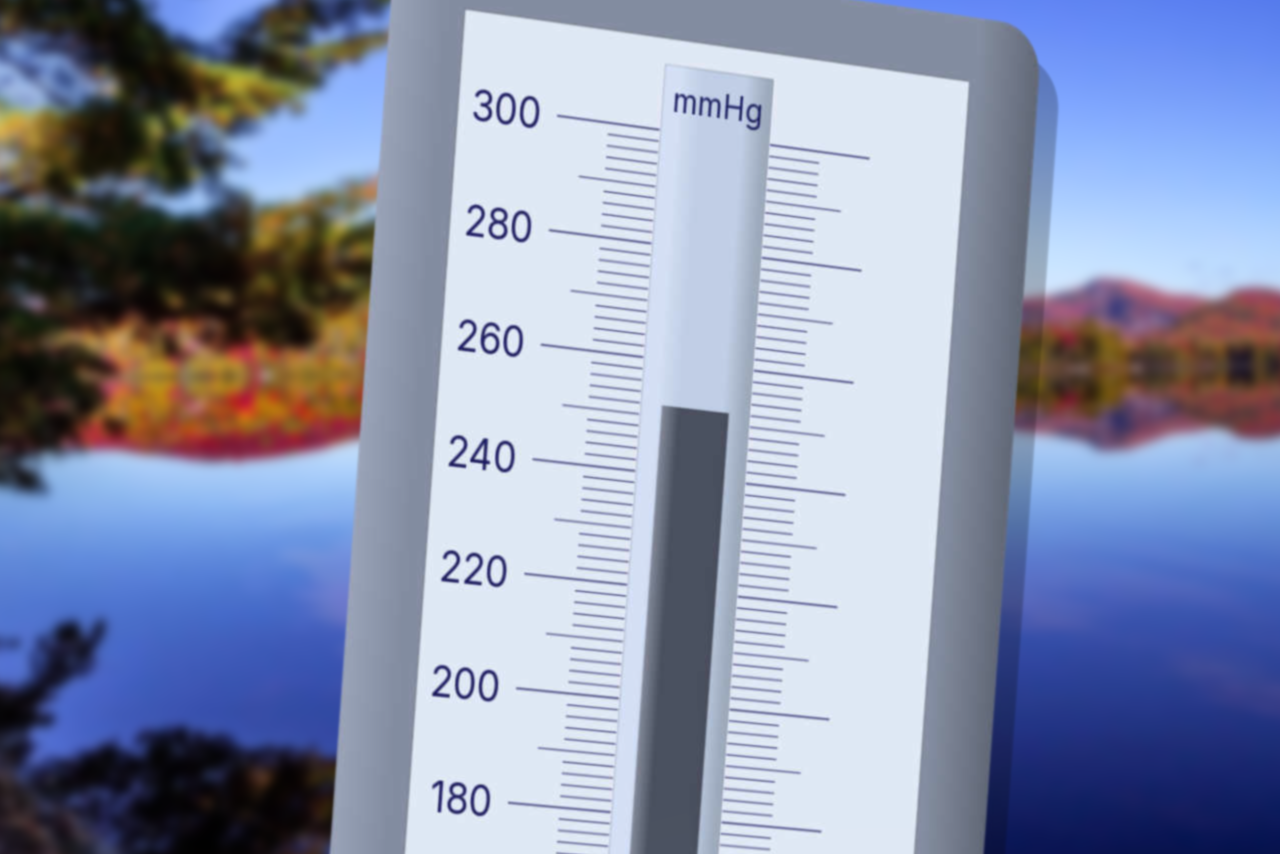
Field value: mmHg 252
